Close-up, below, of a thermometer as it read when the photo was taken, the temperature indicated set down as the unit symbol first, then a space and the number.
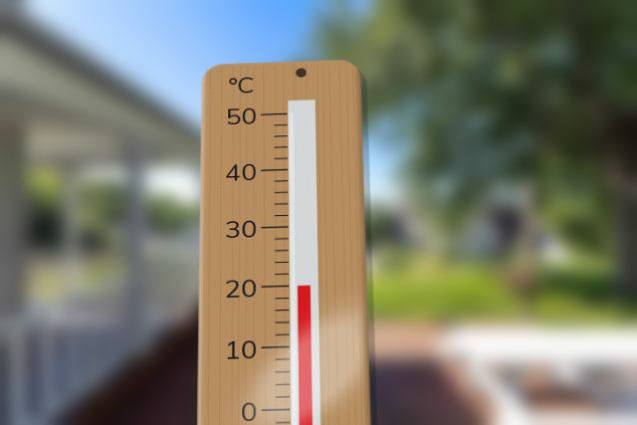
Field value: °C 20
